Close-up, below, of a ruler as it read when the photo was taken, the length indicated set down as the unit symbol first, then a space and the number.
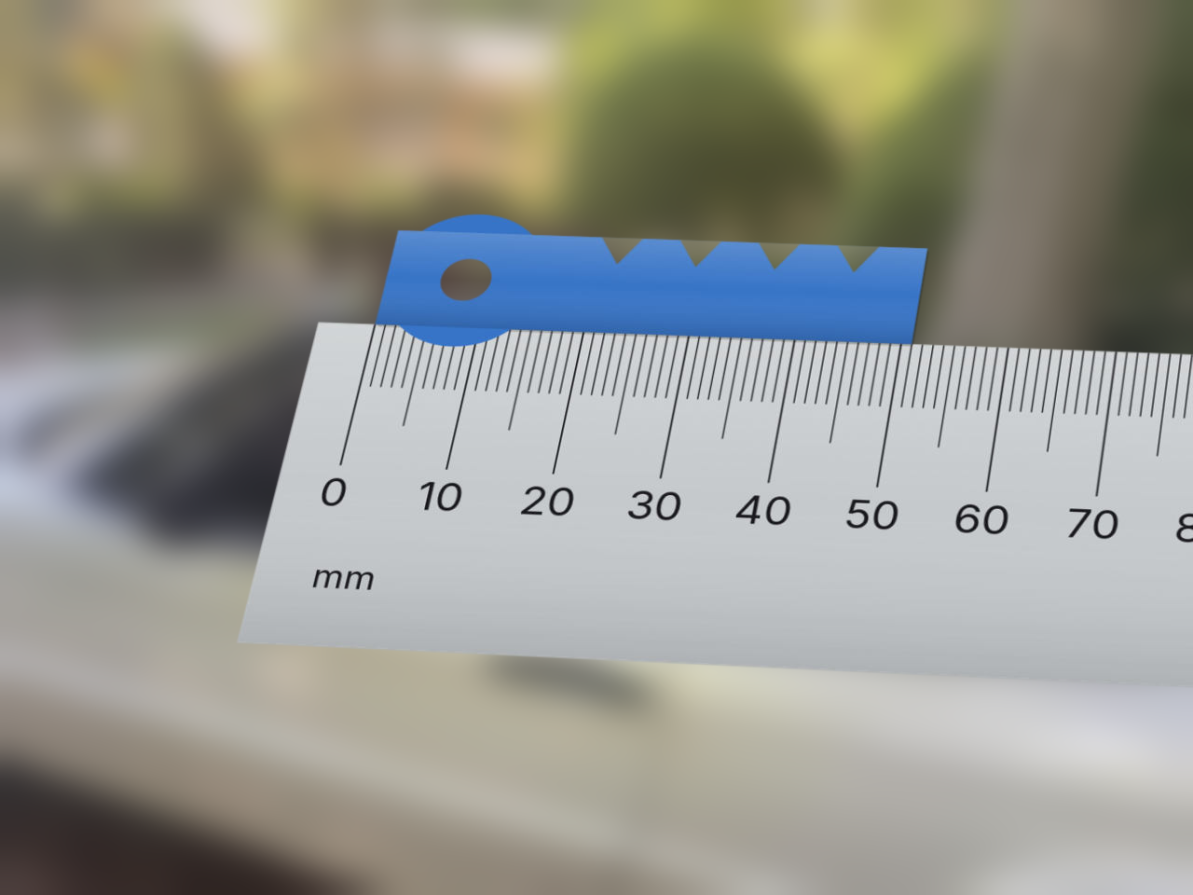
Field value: mm 51
